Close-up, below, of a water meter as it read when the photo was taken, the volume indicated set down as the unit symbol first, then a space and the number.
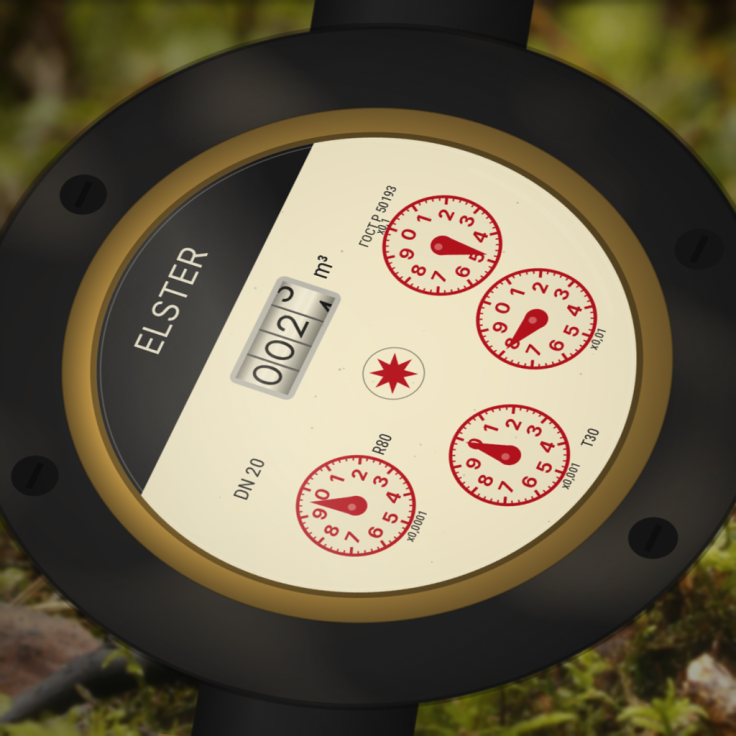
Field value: m³ 23.4799
